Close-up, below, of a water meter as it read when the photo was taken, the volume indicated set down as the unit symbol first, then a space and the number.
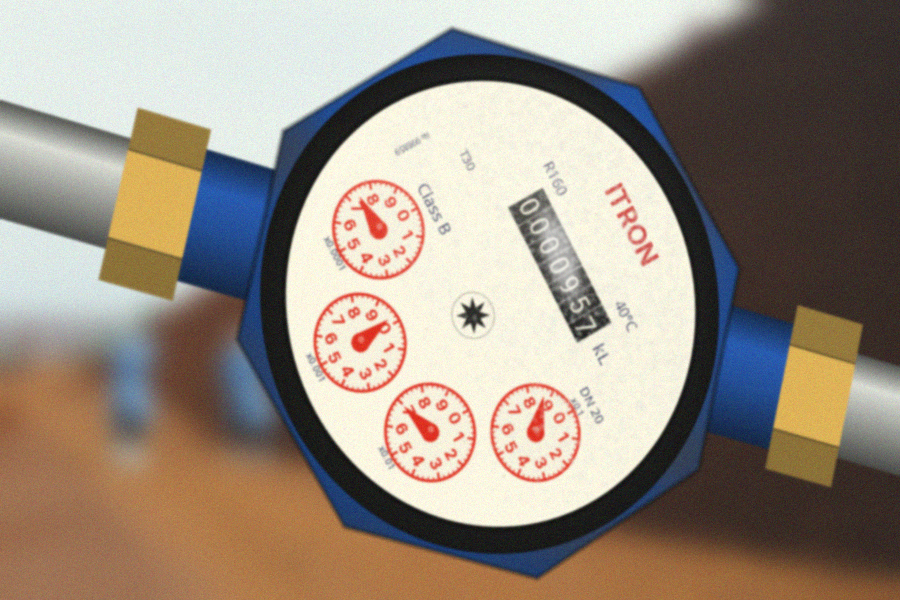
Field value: kL 956.8697
